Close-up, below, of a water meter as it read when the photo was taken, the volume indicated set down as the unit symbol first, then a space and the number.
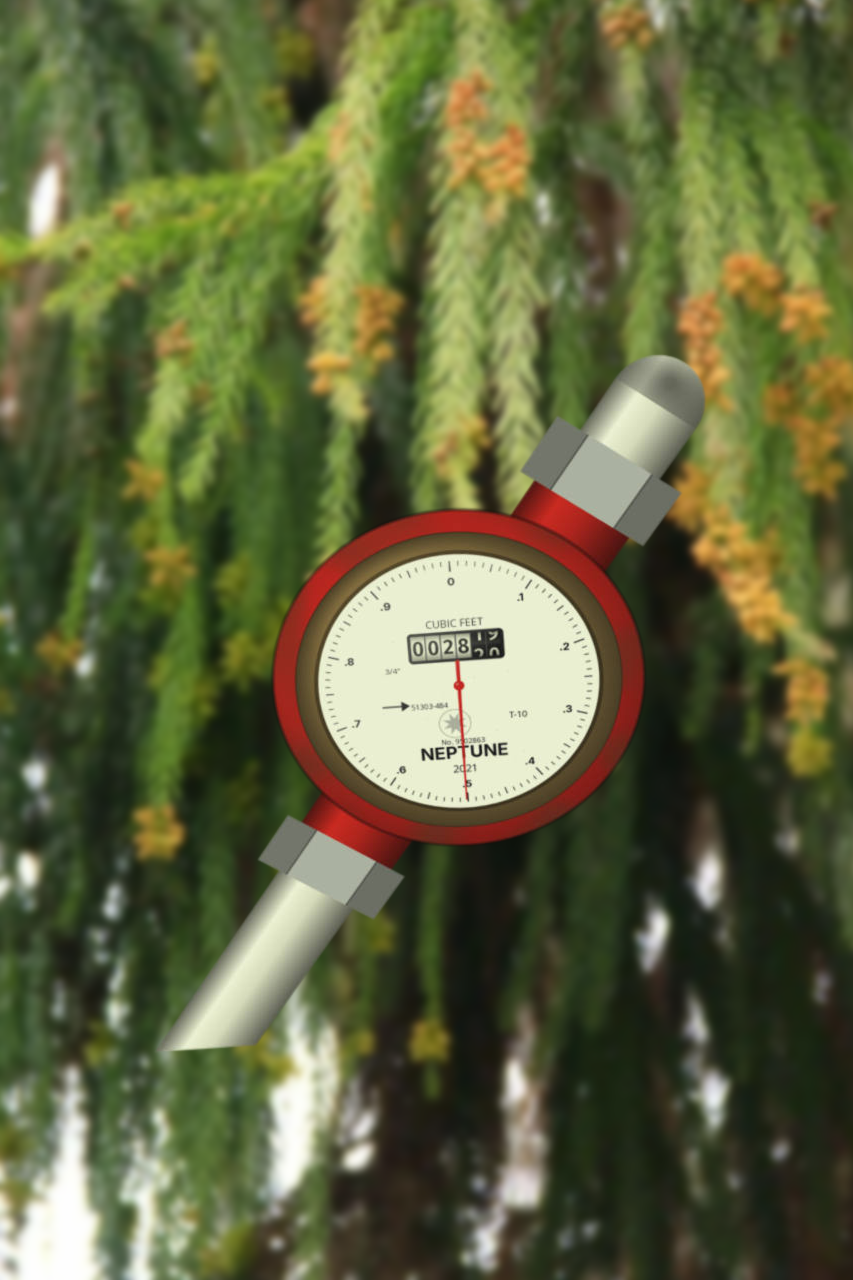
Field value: ft³ 2819.50
